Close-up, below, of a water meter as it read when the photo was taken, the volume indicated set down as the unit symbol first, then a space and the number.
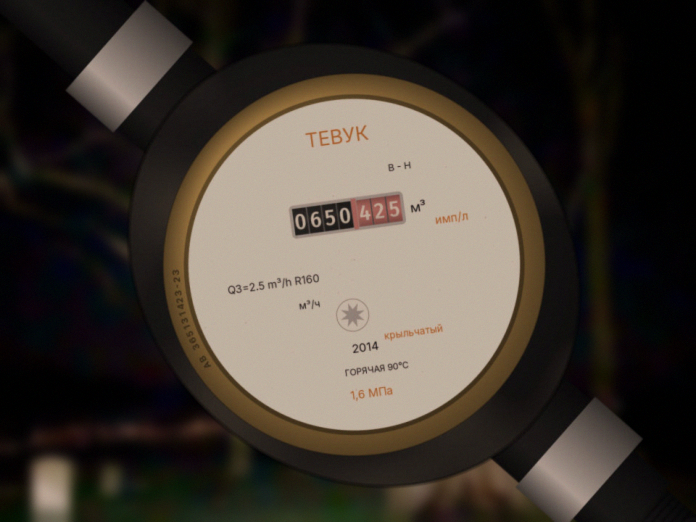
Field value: m³ 650.425
